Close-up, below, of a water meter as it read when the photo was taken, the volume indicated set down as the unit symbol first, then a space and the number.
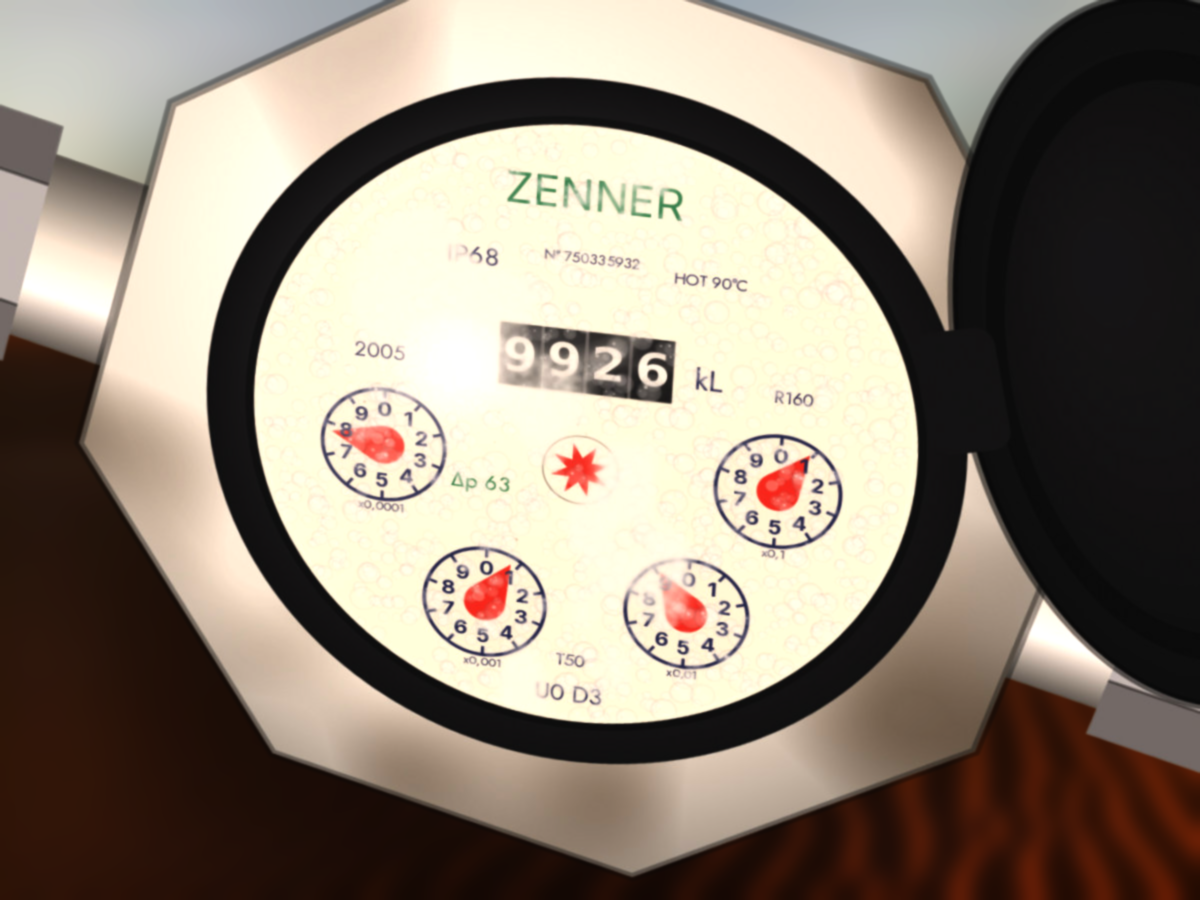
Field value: kL 9926.0907
